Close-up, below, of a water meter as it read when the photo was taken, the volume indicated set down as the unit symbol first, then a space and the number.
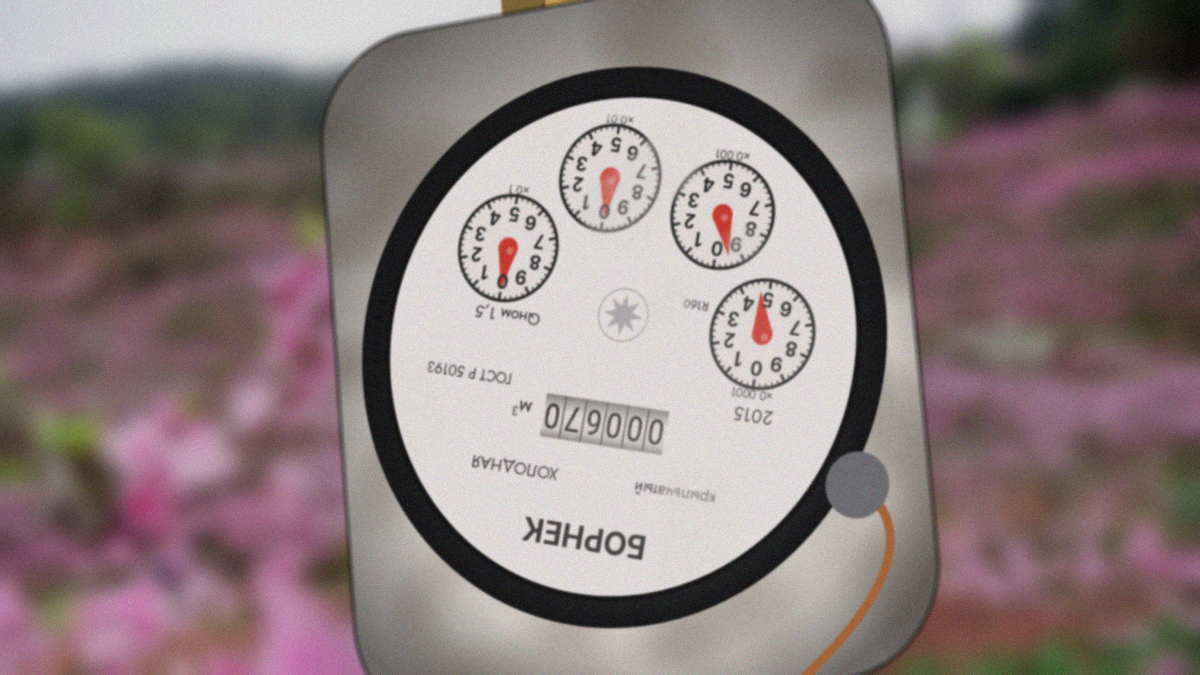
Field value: m³ 669.9994
